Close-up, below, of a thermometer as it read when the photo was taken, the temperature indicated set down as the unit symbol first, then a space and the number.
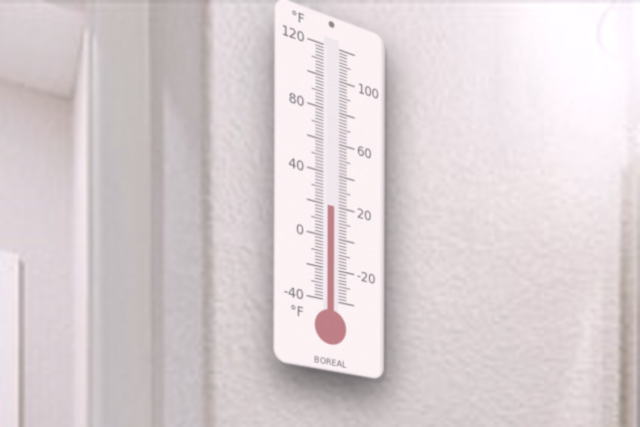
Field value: °F 20
